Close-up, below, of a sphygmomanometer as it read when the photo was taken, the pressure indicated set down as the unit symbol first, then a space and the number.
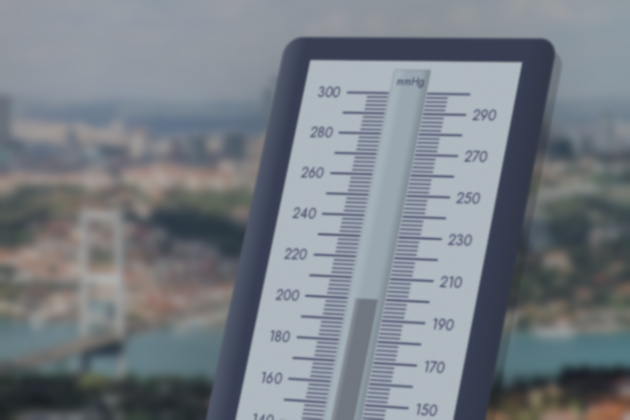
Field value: mmHg 200
